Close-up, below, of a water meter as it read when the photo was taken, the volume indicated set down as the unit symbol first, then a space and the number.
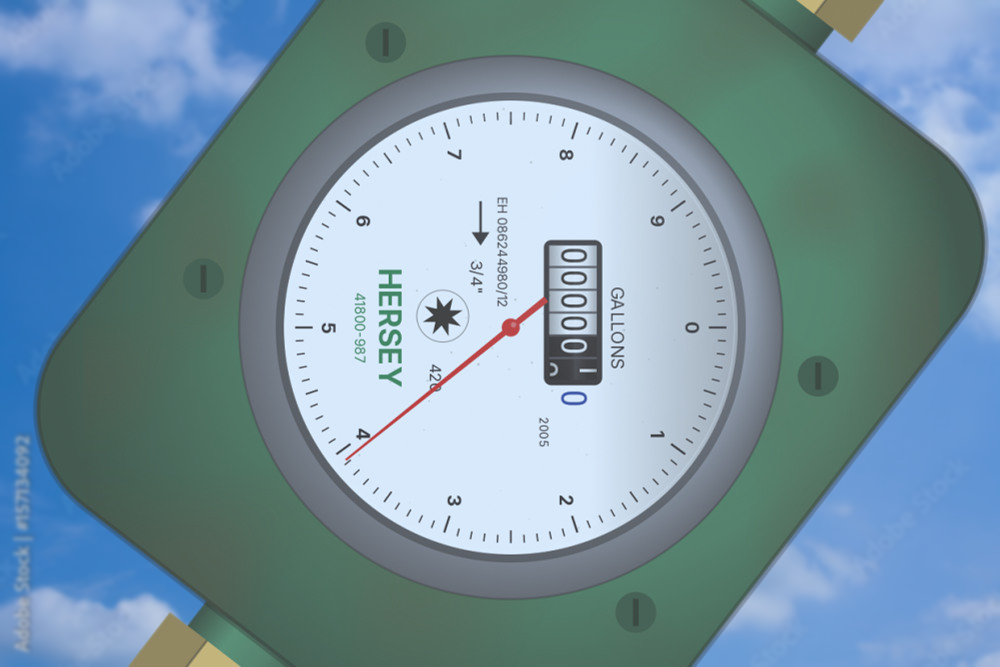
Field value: gal 13.9
